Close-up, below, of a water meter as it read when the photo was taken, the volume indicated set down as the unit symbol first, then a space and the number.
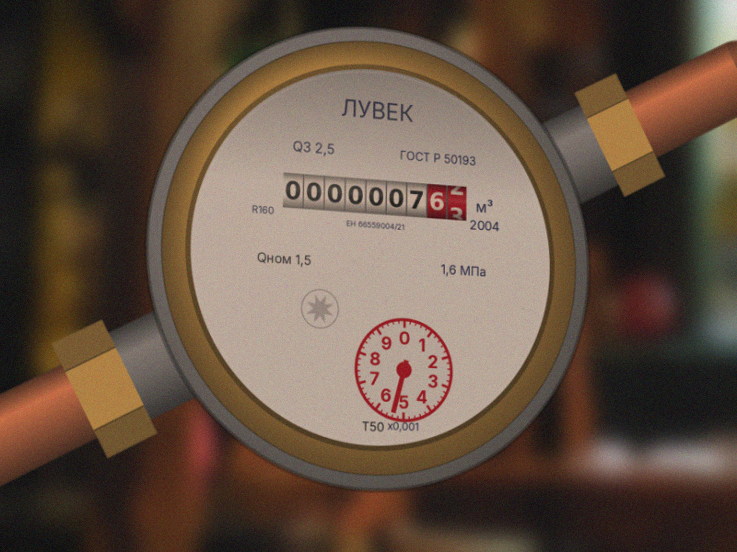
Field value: m³ 7.625
